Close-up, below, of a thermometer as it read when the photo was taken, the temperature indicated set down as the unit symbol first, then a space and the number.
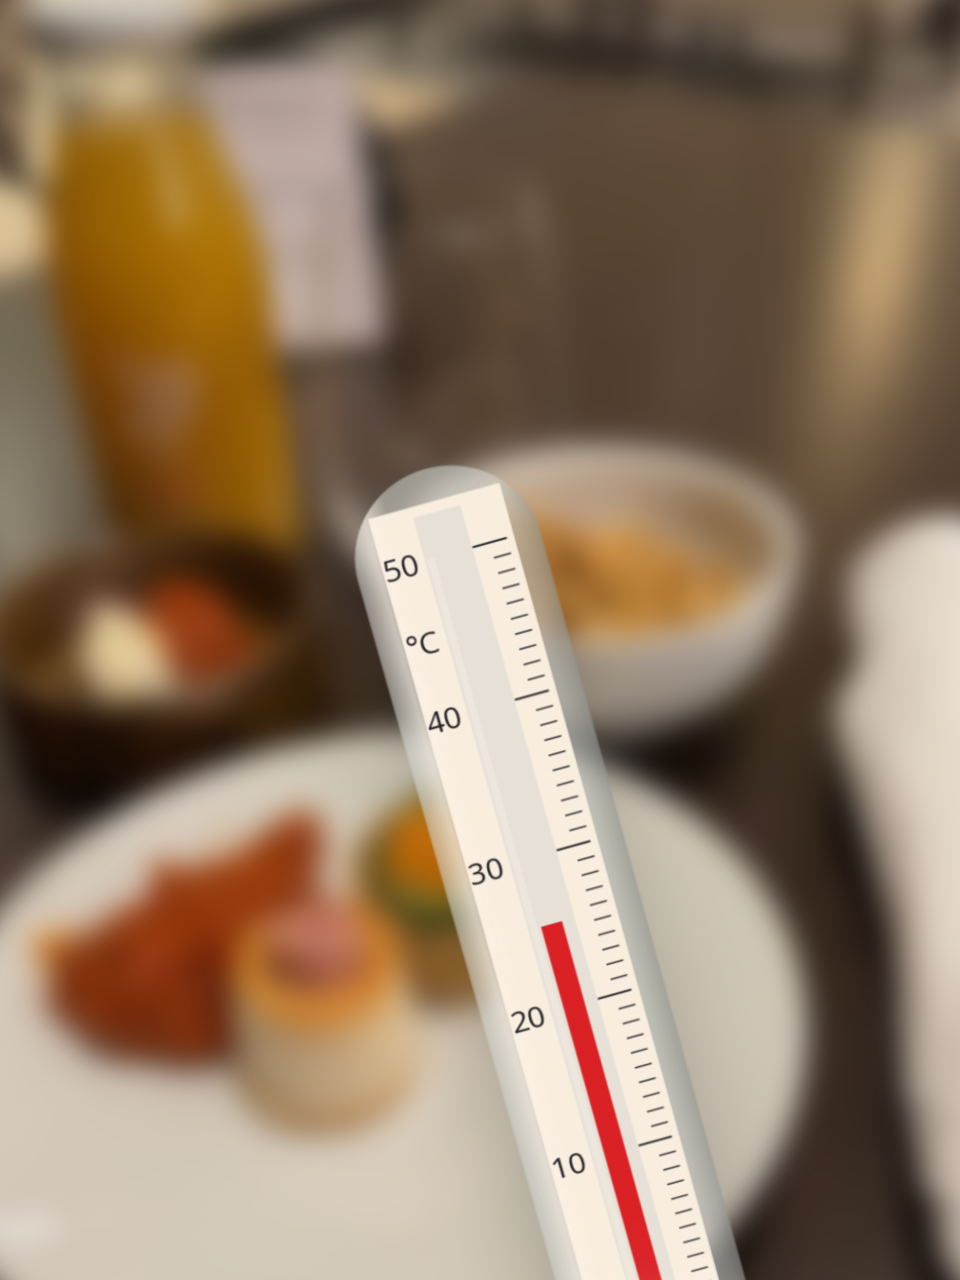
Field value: °C 25.5
